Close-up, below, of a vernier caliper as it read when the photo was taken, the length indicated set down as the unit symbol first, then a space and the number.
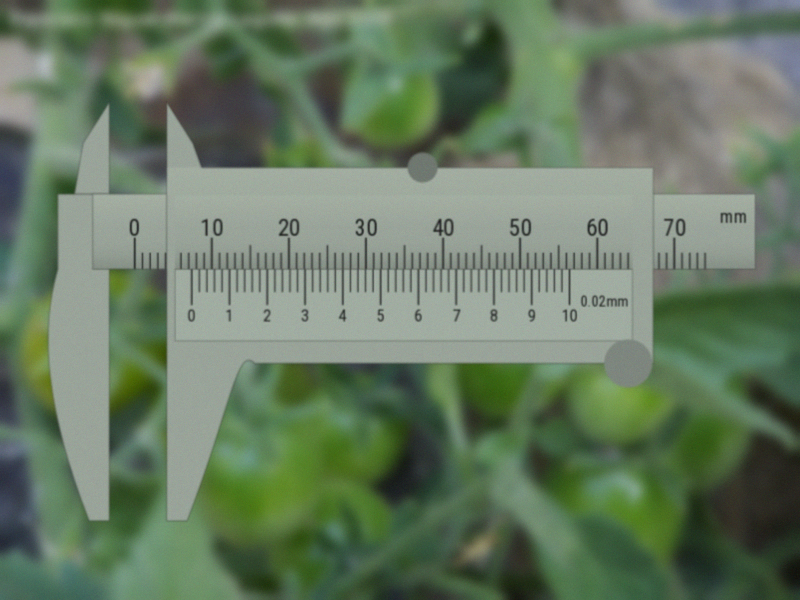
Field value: mm 7.4
